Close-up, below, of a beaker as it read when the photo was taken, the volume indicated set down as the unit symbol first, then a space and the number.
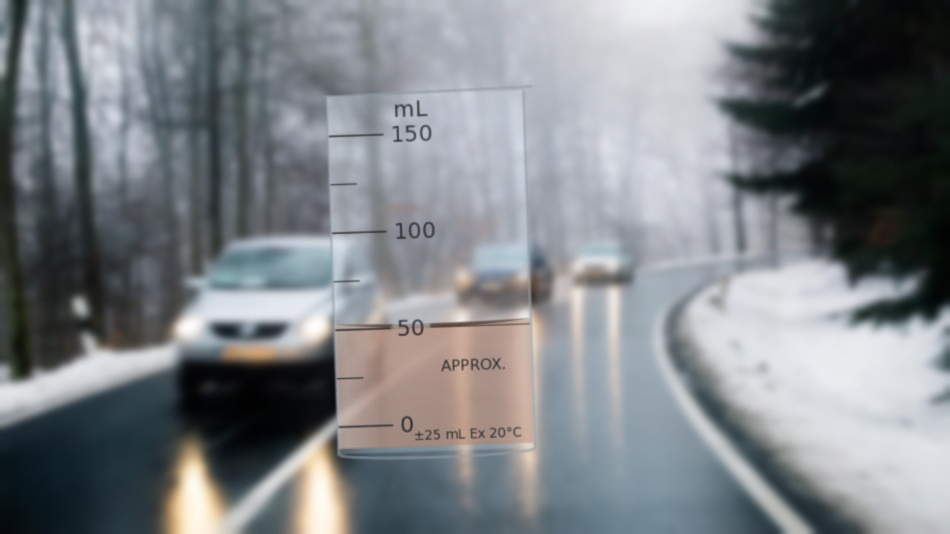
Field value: mL 50
